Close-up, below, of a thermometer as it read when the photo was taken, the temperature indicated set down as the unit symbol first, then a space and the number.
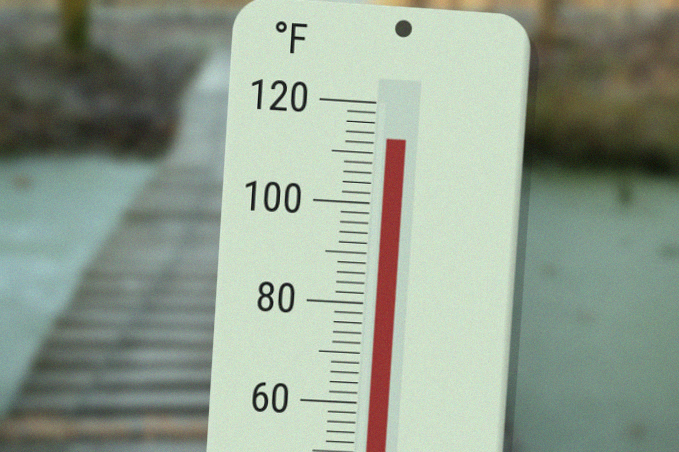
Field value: °F 113
